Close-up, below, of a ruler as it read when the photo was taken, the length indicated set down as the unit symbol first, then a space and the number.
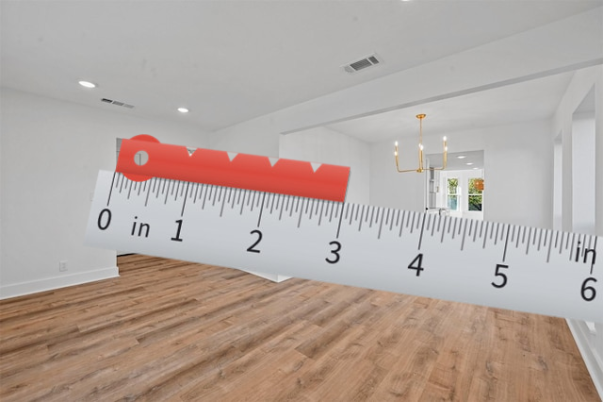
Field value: in 3
